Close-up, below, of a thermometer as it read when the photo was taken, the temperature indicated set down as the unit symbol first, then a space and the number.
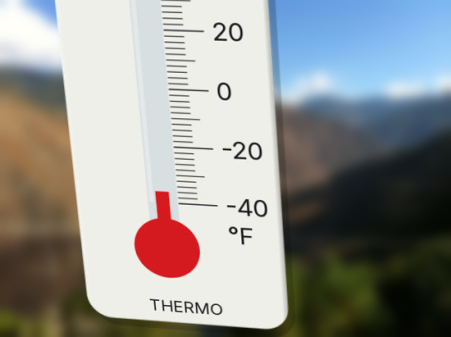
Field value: °F -36
